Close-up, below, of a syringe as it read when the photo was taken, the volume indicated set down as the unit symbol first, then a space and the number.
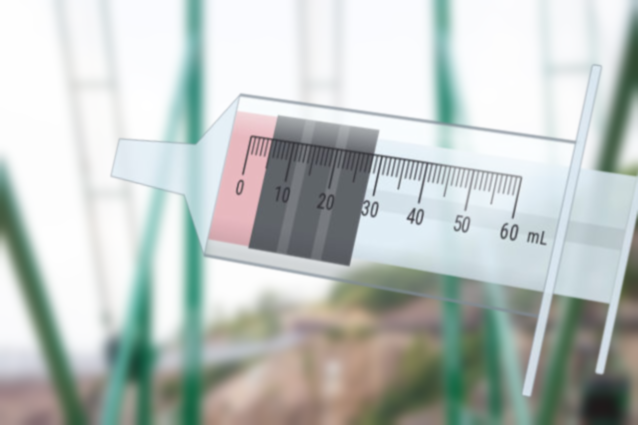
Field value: mL 5
